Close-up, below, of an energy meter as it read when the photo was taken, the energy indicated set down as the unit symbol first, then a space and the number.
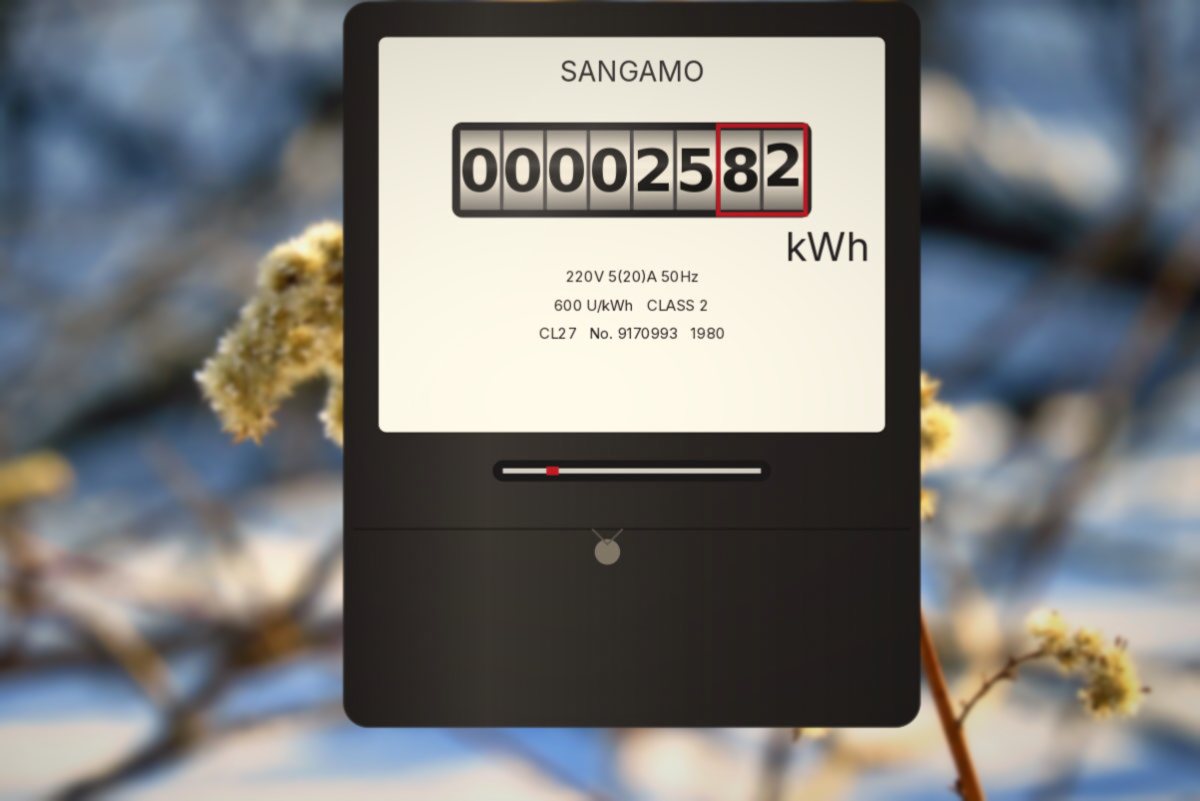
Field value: kWh 25.82
